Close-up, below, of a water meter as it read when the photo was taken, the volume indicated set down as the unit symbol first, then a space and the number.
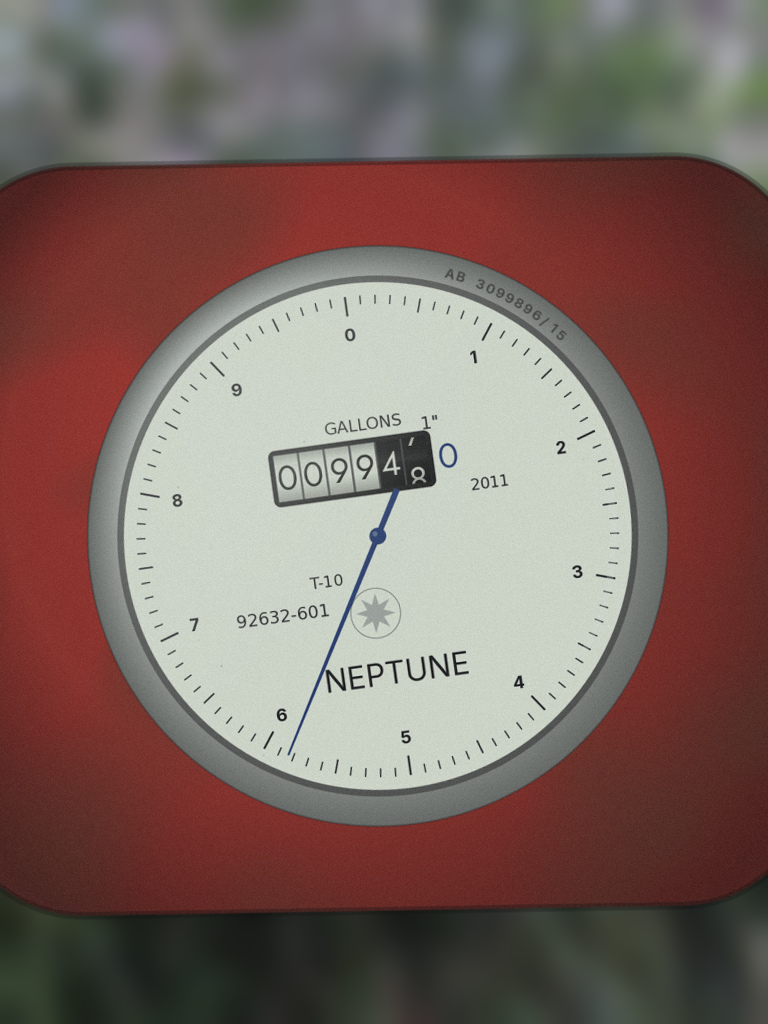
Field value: gal 99475.8
